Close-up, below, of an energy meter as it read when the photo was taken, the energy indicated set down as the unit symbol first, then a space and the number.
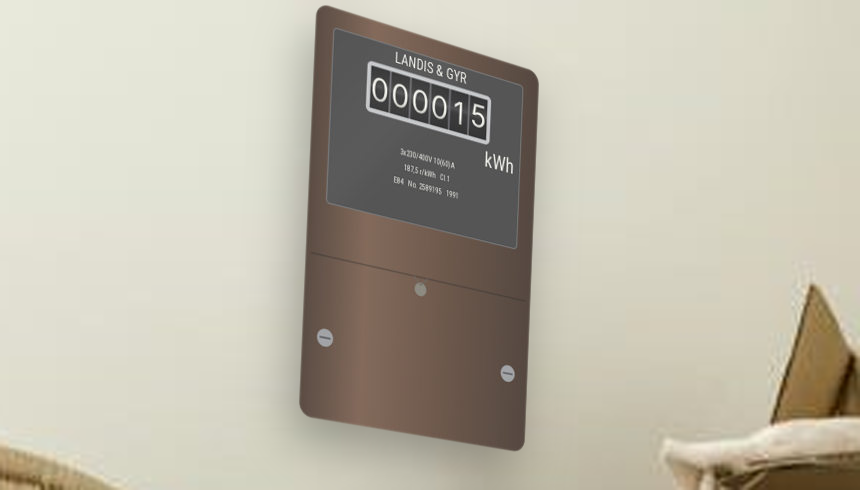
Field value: kWh 15
